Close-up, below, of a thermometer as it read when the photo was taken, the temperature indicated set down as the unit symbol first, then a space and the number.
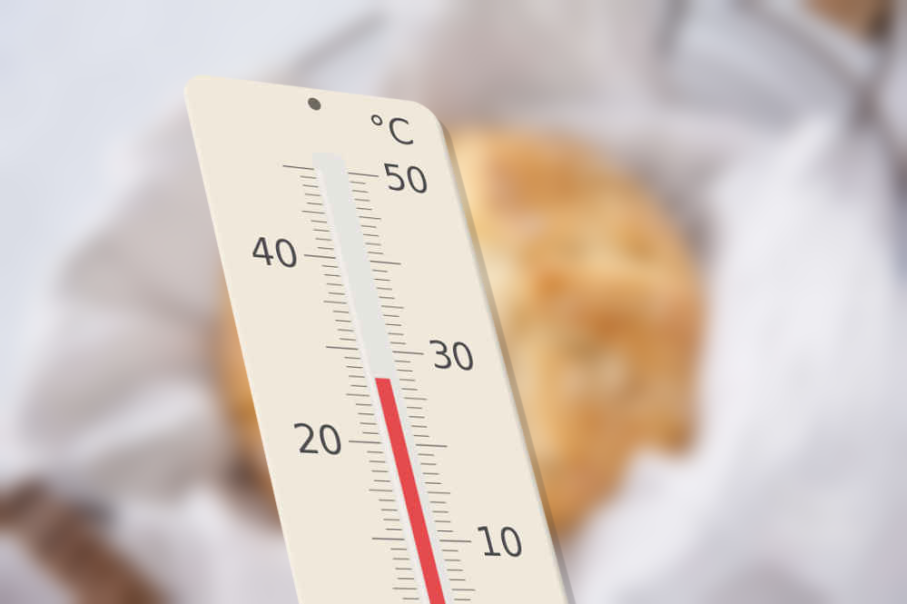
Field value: °C 27
